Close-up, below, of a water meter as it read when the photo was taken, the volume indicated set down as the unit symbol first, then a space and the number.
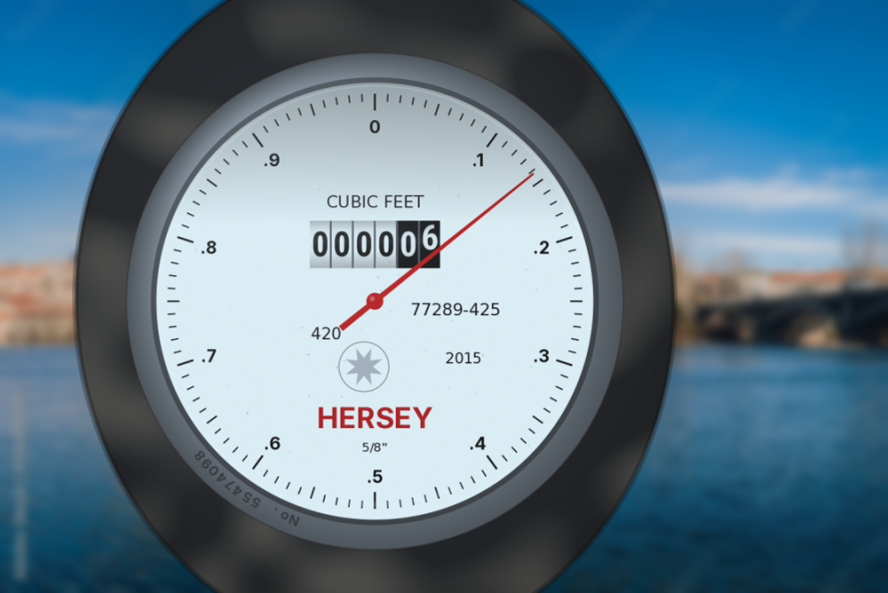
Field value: ft³ 6.14
